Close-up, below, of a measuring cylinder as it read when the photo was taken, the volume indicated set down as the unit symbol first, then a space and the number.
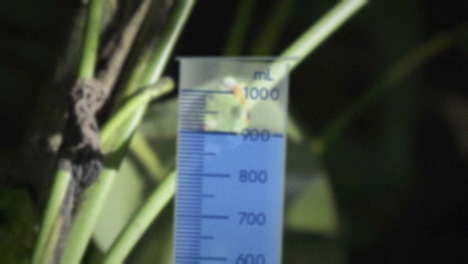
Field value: mL 900
